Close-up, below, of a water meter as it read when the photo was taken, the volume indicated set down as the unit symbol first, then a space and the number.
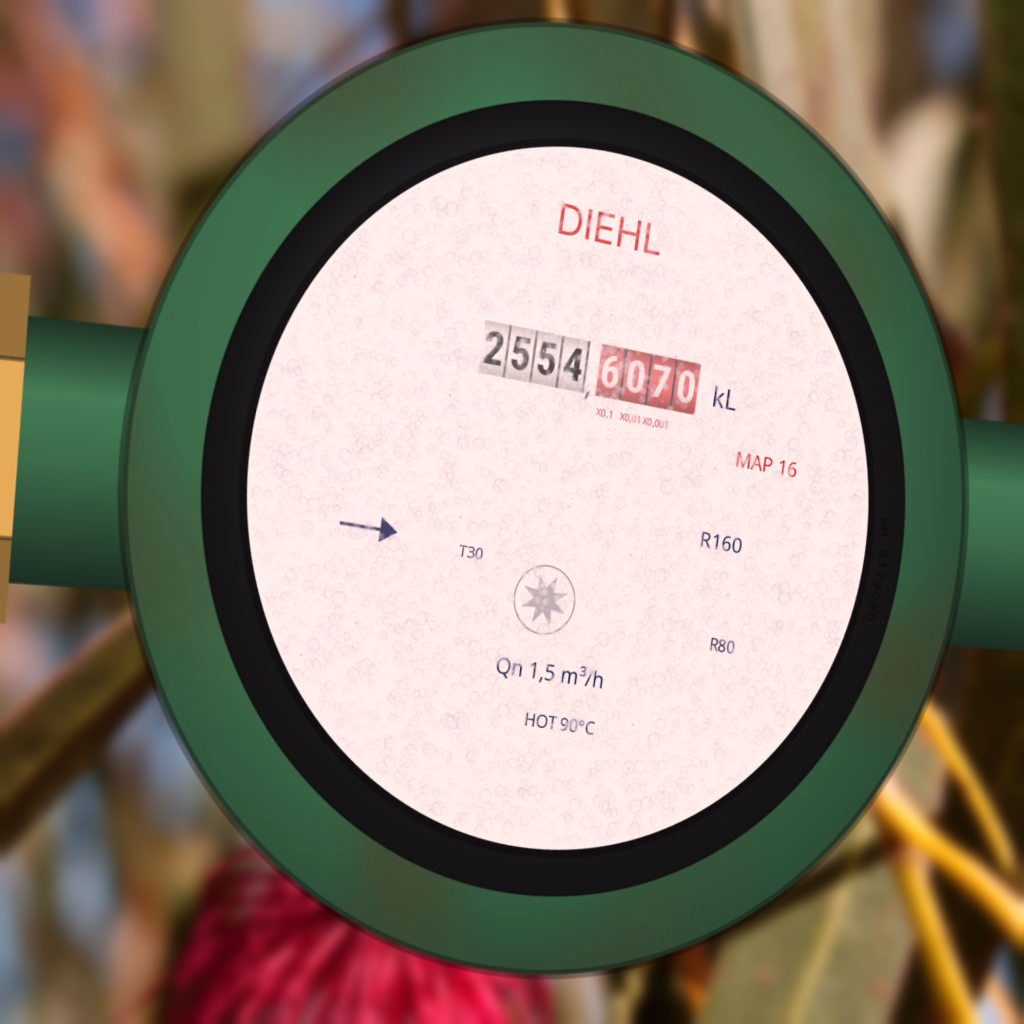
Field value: kL 2554.6070
